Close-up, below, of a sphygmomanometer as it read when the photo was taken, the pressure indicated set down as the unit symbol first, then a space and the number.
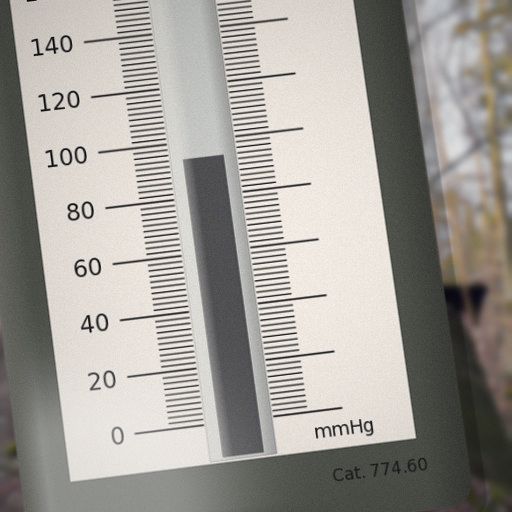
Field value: mmHg 94
